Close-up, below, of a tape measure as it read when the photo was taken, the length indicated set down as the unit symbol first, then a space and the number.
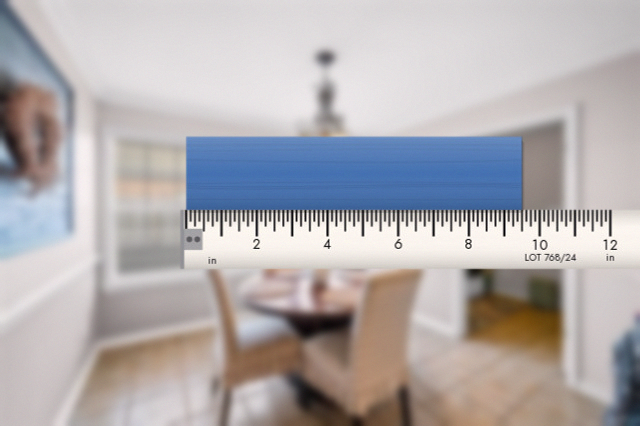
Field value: in 9.5
